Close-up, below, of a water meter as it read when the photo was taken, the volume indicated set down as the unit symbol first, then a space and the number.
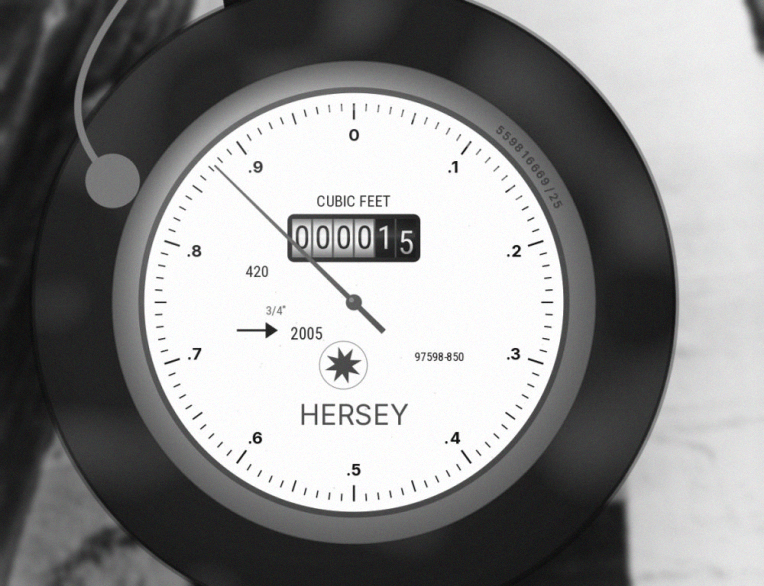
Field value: ft³ 14.87
